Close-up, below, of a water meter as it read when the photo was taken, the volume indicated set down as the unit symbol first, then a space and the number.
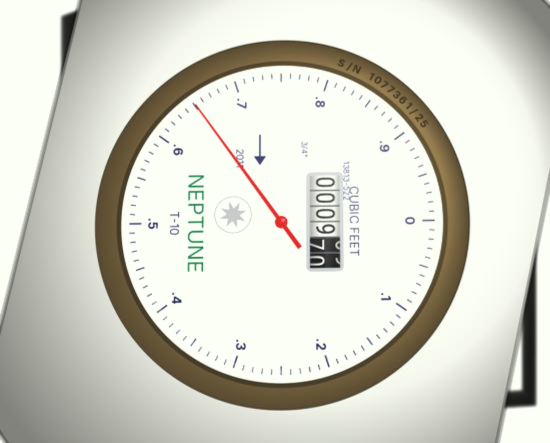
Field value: ft³ 969.65
